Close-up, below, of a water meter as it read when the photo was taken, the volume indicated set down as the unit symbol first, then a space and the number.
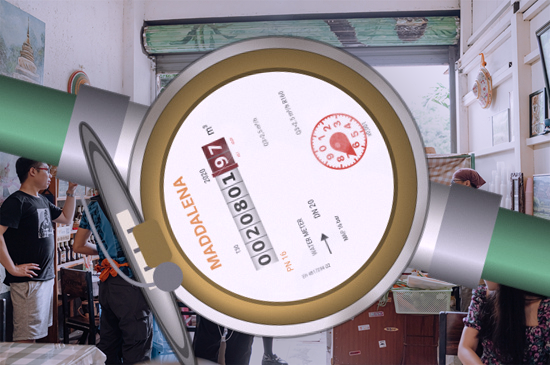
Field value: m³ 20801.976
